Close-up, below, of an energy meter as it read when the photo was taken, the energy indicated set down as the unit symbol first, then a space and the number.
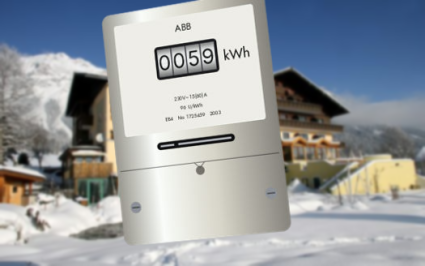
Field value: kWh 59
